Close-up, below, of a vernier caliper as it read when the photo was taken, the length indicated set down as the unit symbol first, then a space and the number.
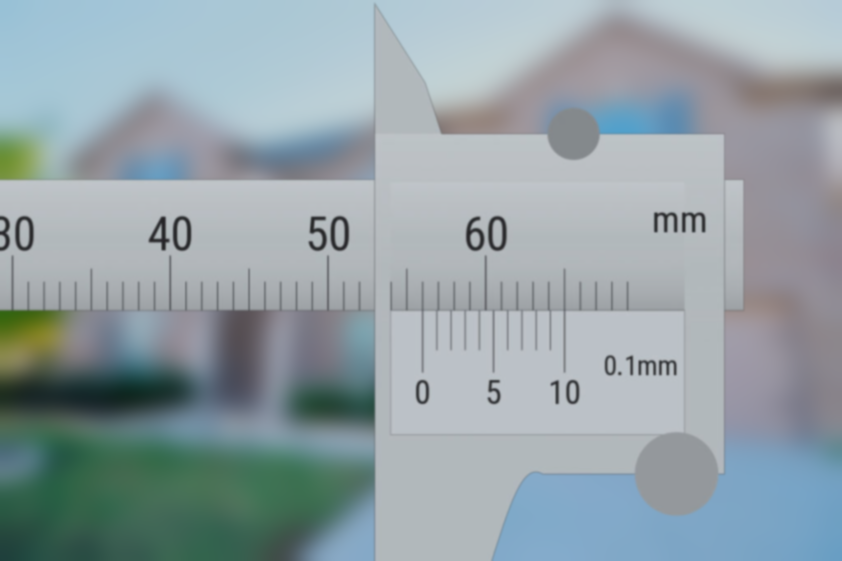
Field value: mm 56.0
